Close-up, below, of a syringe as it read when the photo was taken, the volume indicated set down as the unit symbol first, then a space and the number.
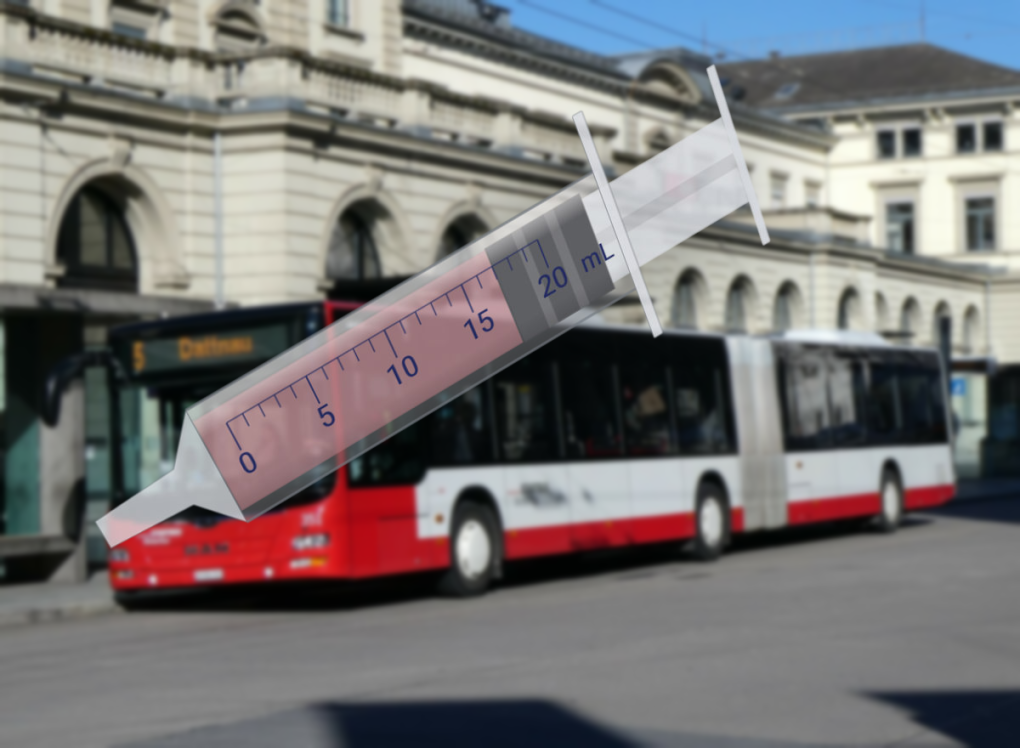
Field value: mL 17
